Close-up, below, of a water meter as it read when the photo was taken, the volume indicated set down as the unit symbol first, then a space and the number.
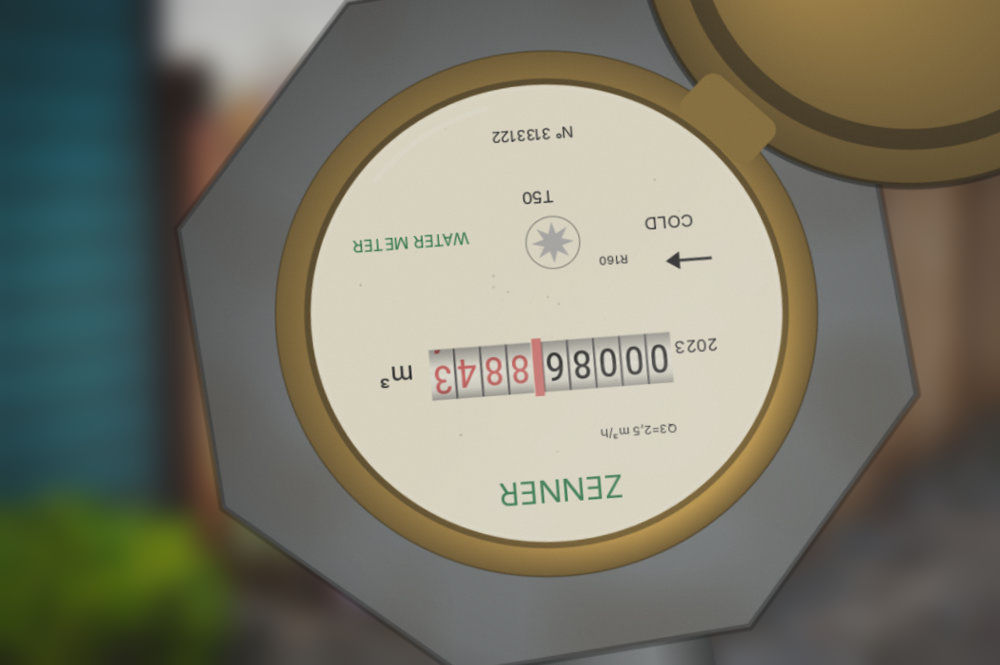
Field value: m³ 86.8843
